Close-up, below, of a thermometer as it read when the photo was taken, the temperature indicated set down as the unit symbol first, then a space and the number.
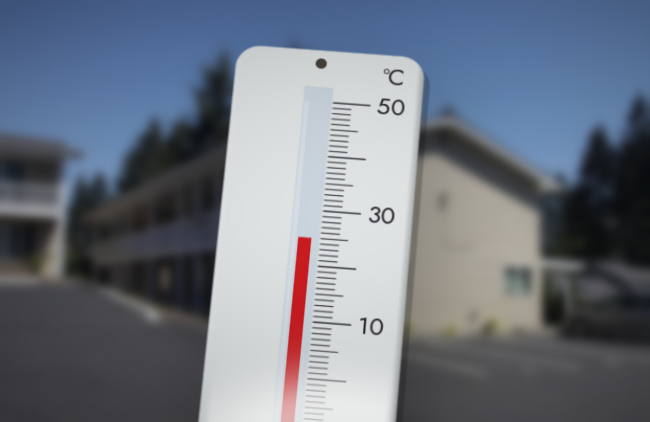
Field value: °C 25
